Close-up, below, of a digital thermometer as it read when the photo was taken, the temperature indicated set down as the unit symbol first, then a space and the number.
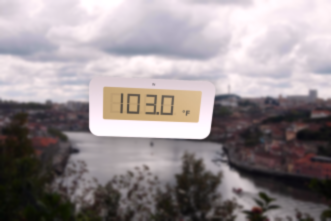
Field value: °F 103.0
